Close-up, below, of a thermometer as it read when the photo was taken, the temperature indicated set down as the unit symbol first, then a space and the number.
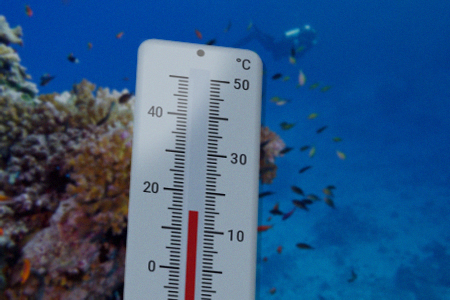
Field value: °C 15
